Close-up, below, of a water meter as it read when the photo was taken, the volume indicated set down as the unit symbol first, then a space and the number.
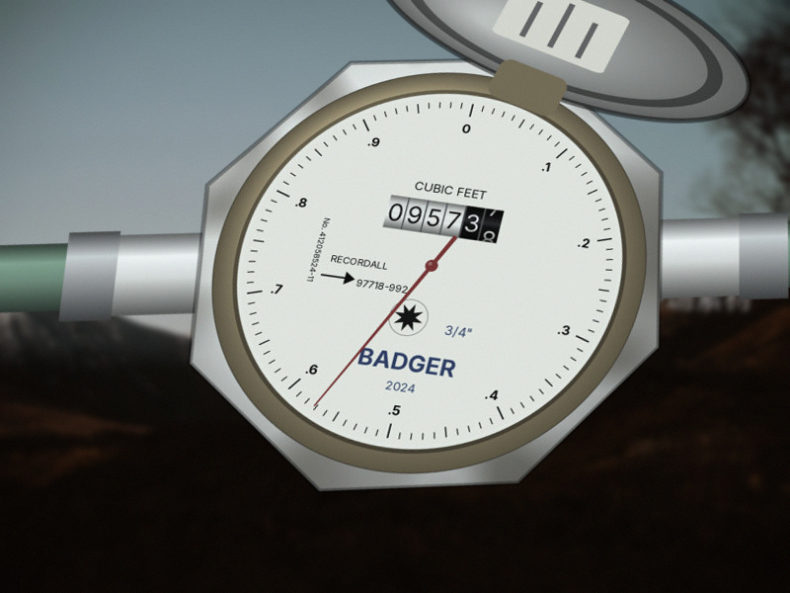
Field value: ft³ 95737.57
